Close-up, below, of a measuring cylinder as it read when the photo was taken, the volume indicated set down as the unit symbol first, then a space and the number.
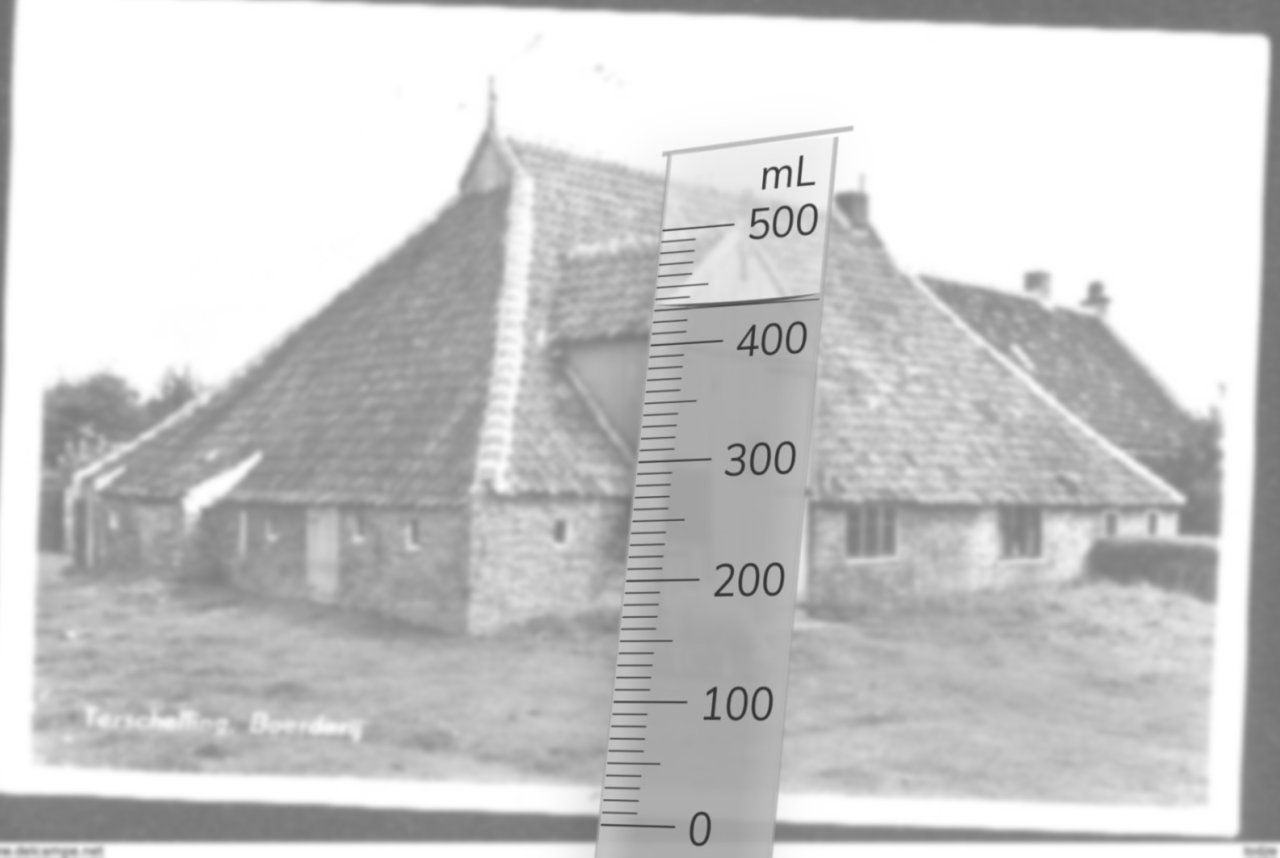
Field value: mL 430
